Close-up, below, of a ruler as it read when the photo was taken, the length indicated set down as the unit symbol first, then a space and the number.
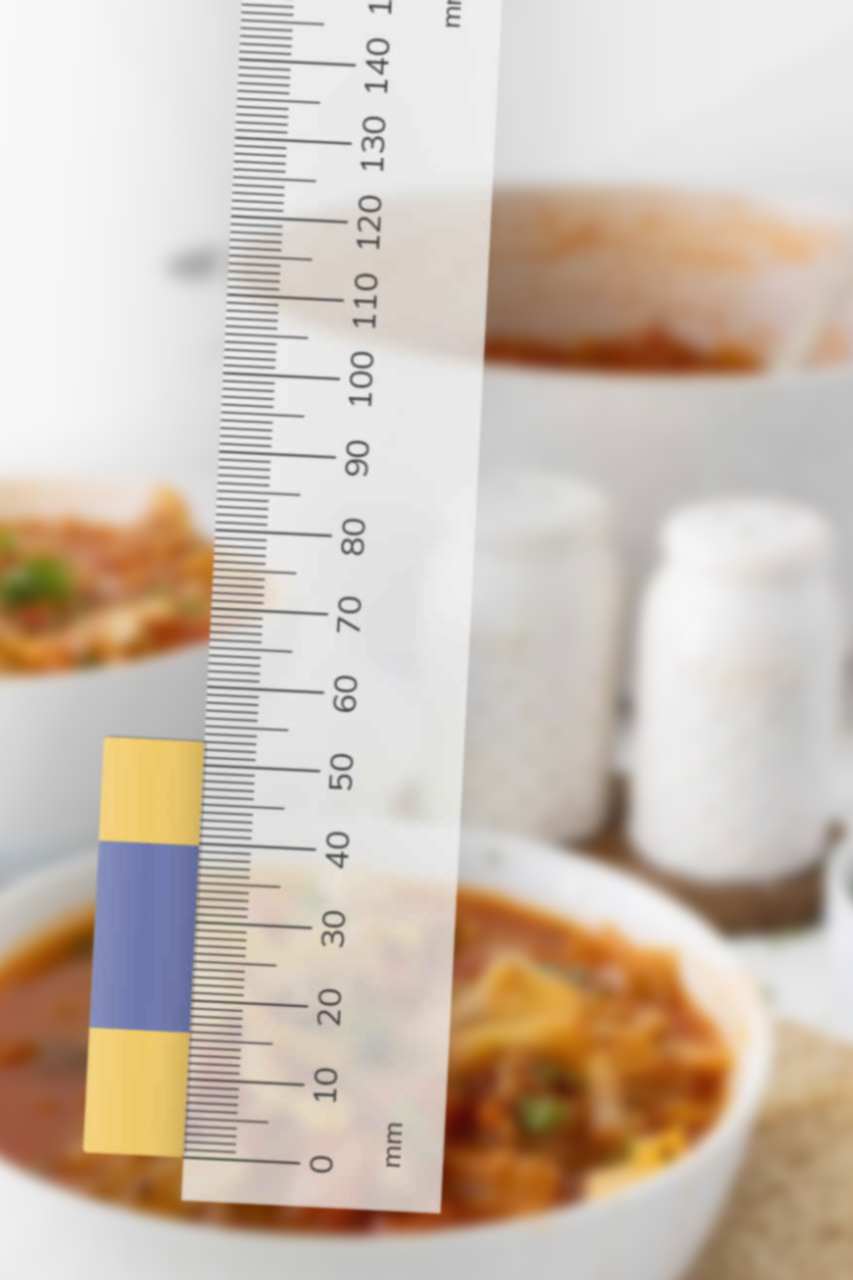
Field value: mm 53
